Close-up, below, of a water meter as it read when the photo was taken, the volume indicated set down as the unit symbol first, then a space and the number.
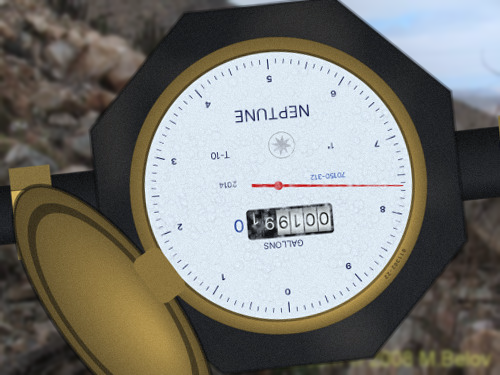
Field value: gal 19907.6
